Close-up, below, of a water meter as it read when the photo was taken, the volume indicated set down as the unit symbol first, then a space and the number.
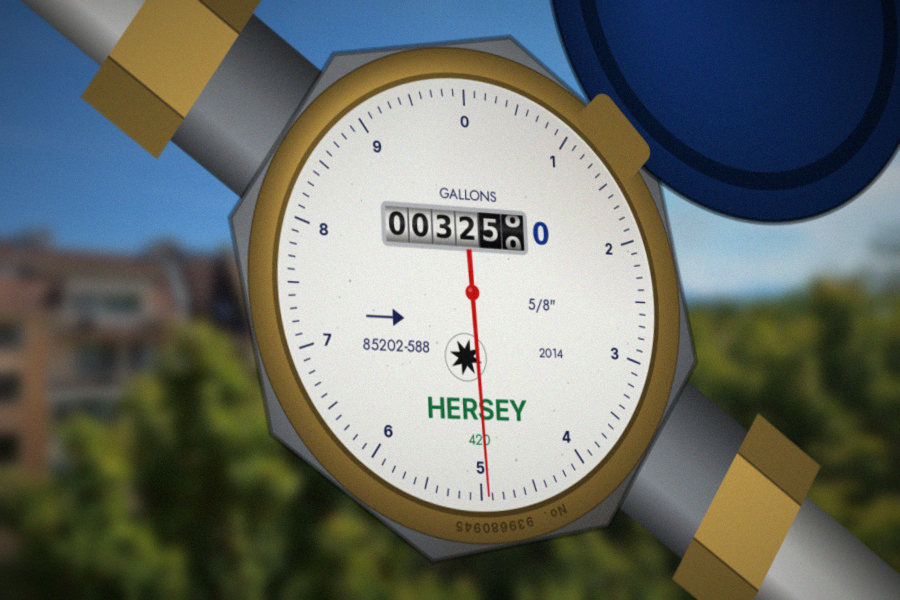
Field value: gal 32584.9
